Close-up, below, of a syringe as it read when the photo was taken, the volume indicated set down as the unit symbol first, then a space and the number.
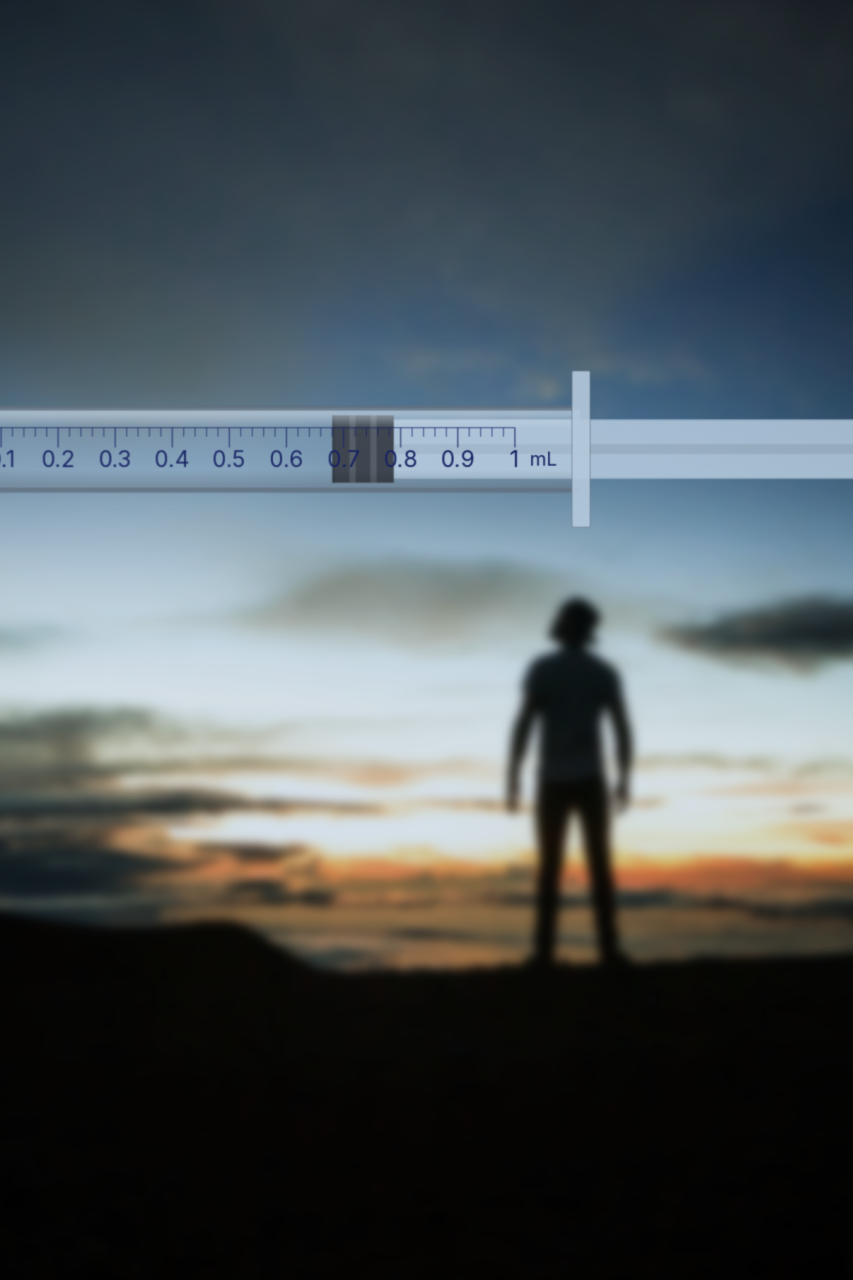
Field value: mL 0.68
